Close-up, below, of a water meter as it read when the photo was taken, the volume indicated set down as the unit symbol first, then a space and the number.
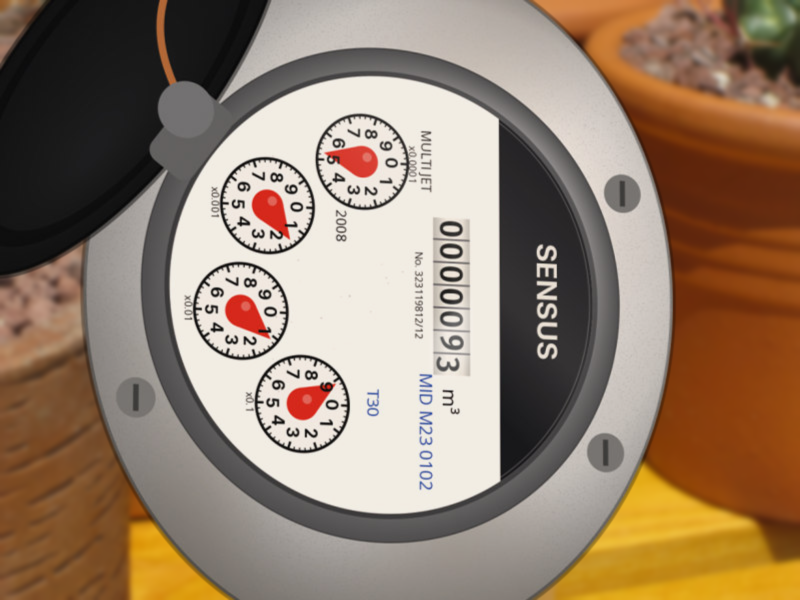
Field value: m³ 92.9115
